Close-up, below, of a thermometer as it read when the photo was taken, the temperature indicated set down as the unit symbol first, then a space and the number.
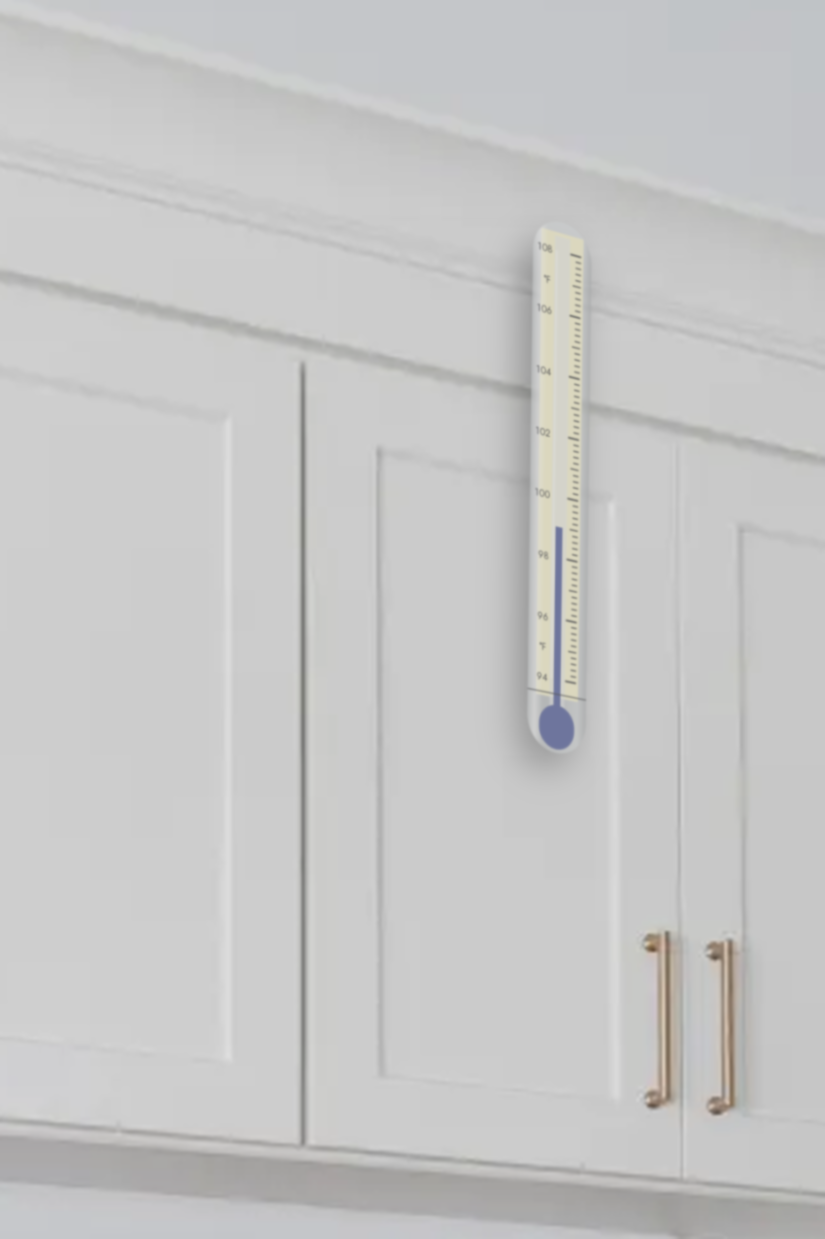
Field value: °F 99
